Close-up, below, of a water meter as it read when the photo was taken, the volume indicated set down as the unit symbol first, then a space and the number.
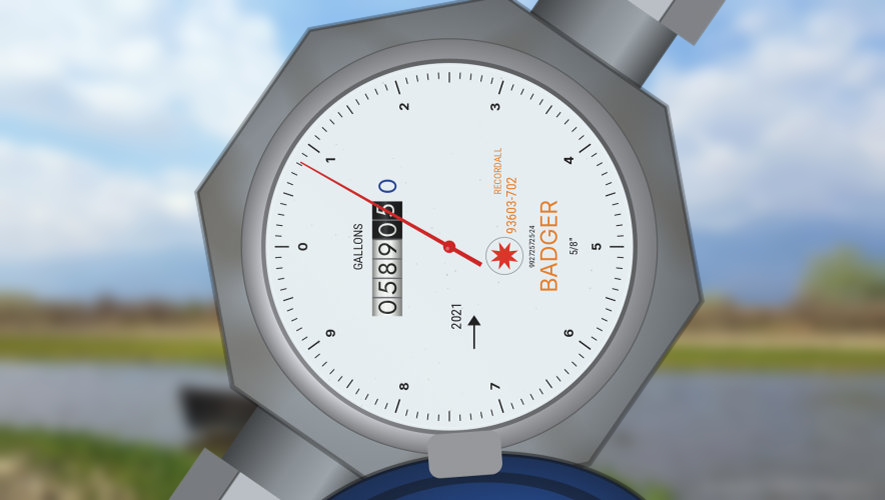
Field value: gal 589050.8
